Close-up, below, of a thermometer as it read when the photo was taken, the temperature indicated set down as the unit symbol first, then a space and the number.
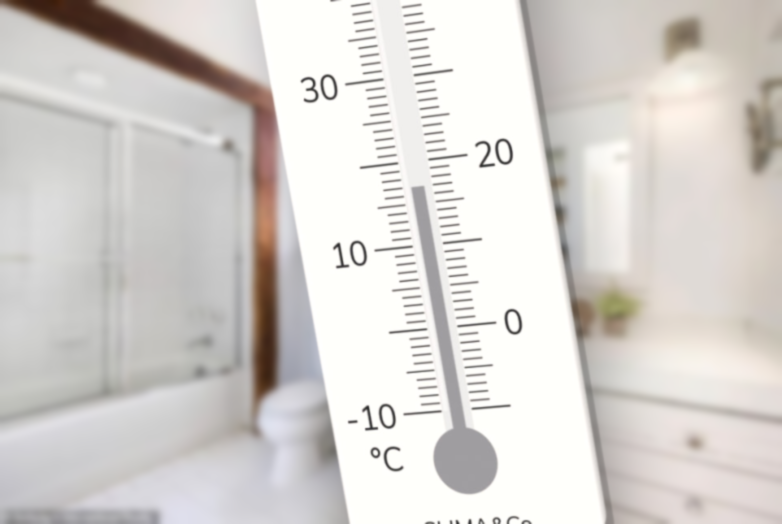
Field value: °C 17
